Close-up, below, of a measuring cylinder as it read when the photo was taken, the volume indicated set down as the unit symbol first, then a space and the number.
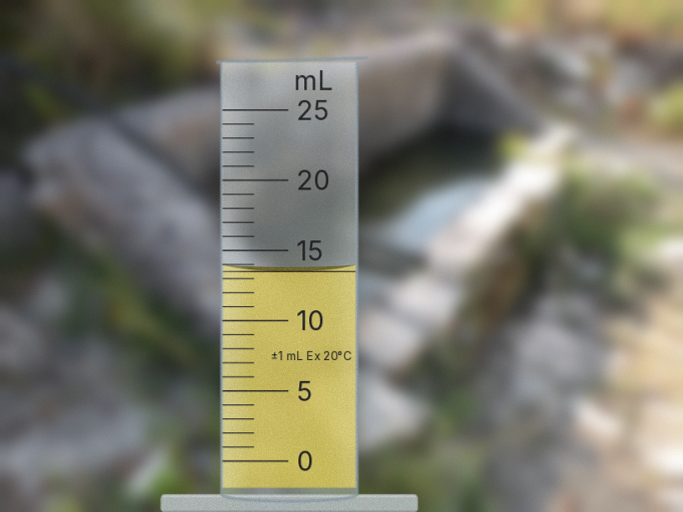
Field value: mL 13.5
